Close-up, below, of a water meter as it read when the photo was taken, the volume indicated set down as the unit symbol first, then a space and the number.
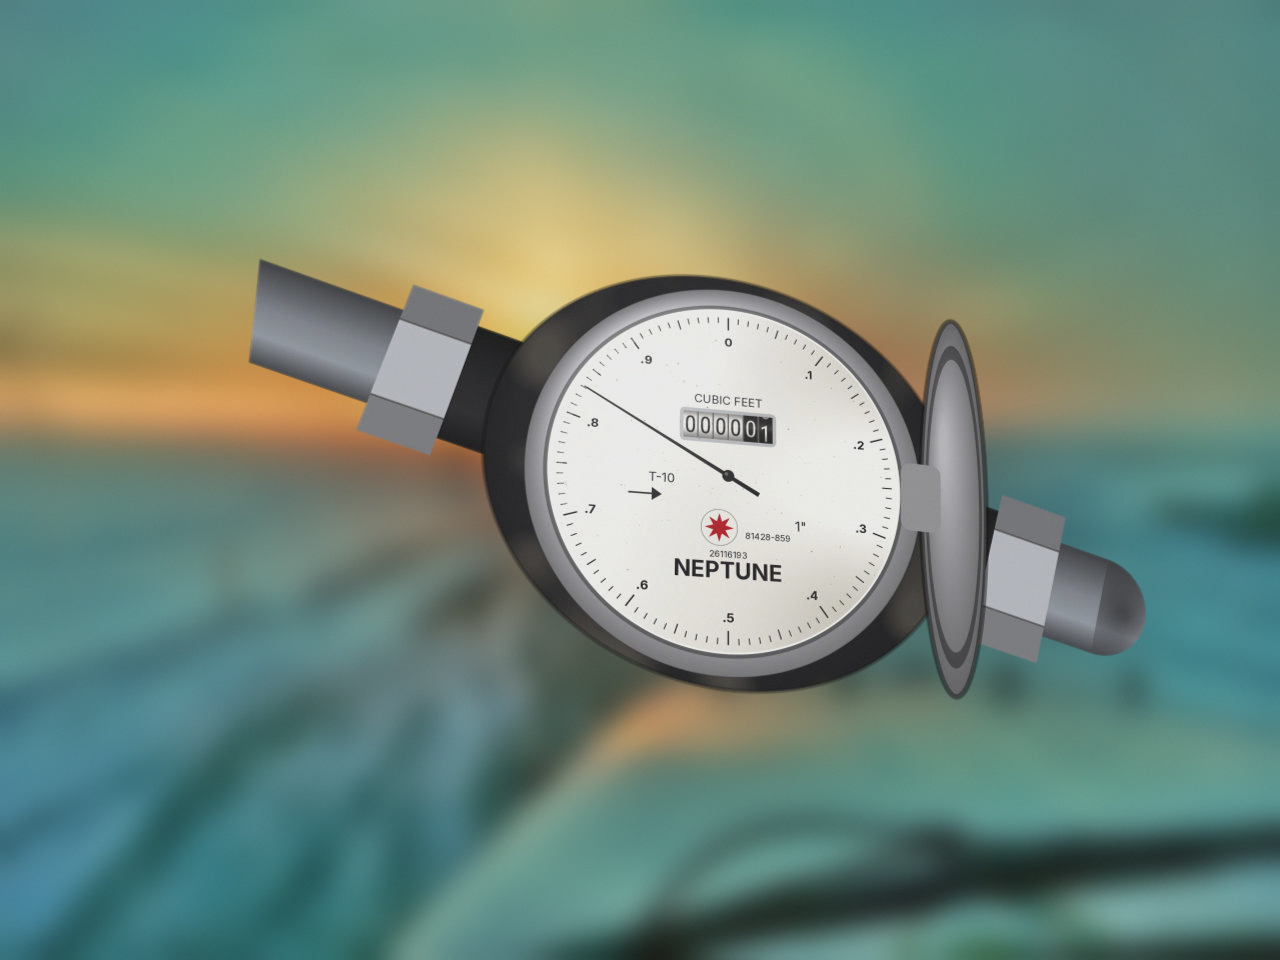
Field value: ft³ 0.83
